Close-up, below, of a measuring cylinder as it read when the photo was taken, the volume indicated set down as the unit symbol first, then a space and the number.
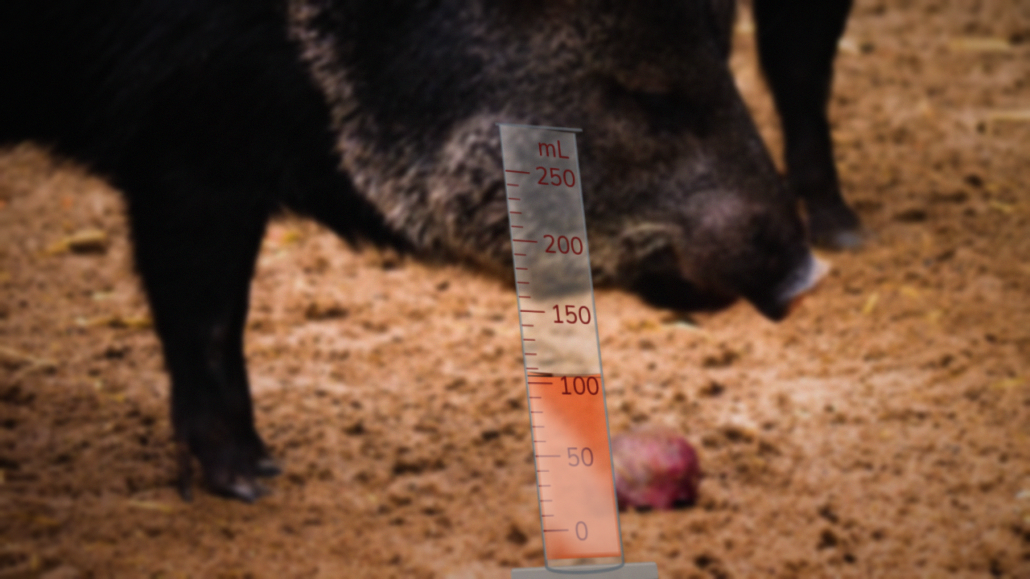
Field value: mL 105
